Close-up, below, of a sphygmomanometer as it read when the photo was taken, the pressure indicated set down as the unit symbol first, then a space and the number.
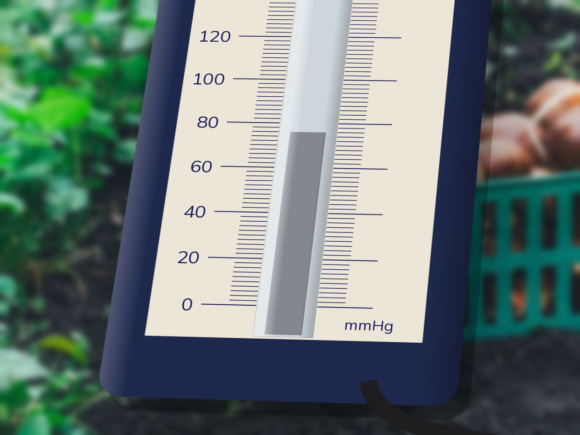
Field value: mmHg 76
